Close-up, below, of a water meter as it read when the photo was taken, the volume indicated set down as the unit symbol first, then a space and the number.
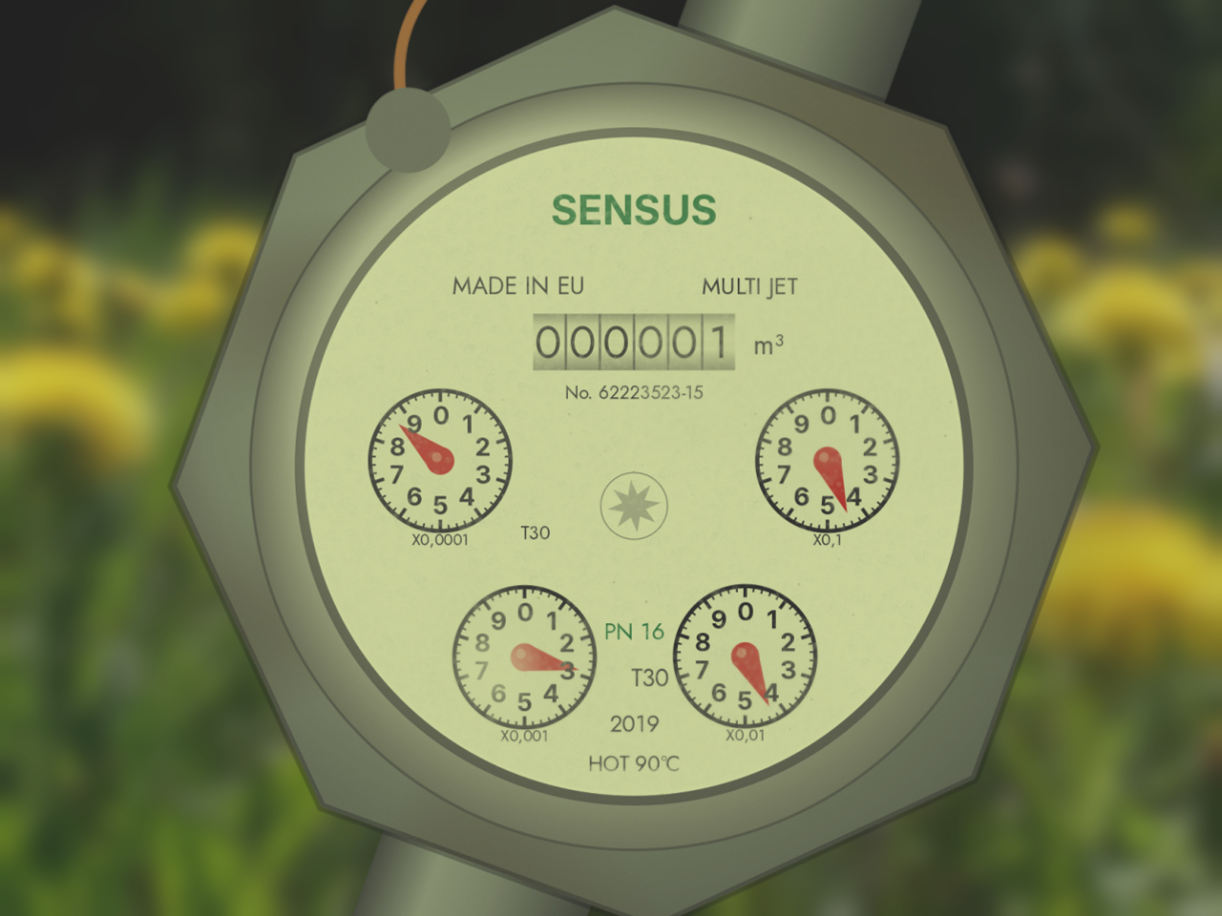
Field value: m³ 1.4428
